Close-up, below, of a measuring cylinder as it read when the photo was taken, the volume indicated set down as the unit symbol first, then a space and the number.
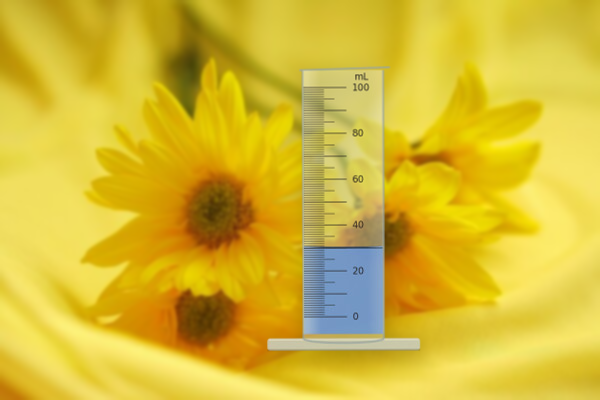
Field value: mL 30
